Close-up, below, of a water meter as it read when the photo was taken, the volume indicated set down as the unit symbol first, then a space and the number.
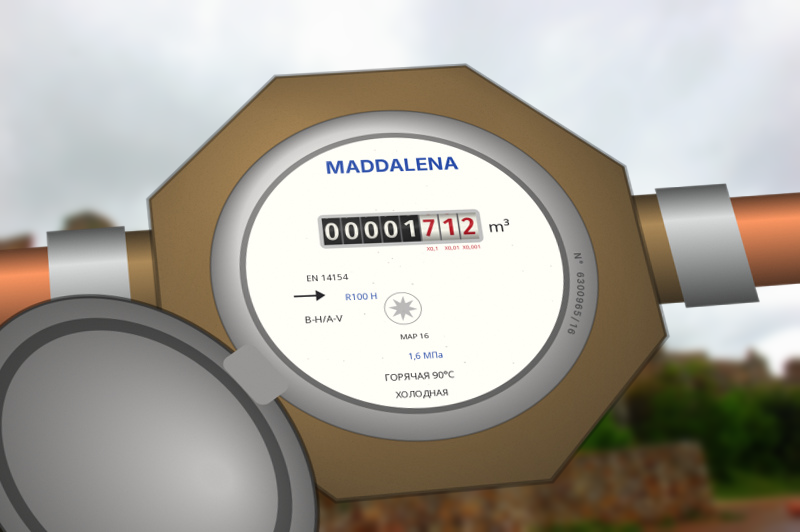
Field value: m³ 1.712
